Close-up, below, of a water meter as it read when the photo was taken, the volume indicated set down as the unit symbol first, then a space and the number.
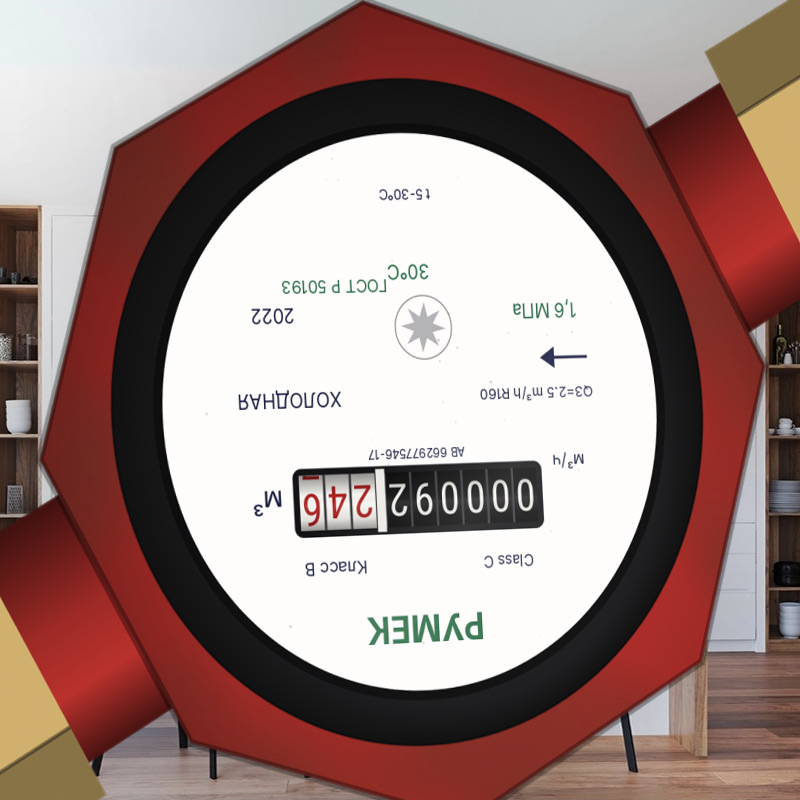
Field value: m³ 92.246
